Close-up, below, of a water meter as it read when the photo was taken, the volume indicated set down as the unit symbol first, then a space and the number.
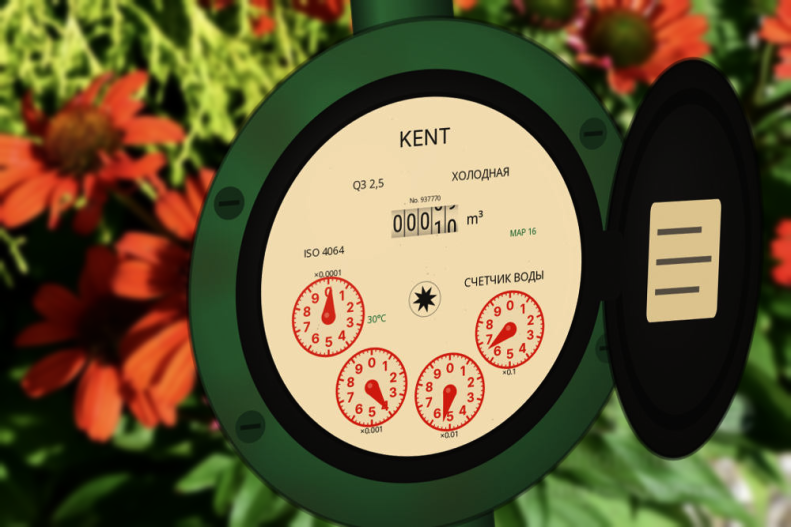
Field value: m³ 9.6540
